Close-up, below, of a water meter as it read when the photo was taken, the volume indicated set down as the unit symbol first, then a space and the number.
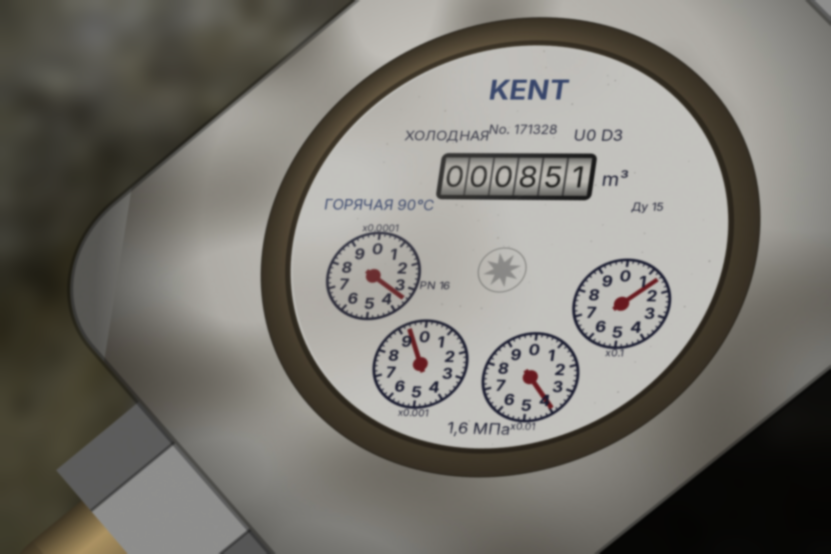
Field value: m³ 851.1393
